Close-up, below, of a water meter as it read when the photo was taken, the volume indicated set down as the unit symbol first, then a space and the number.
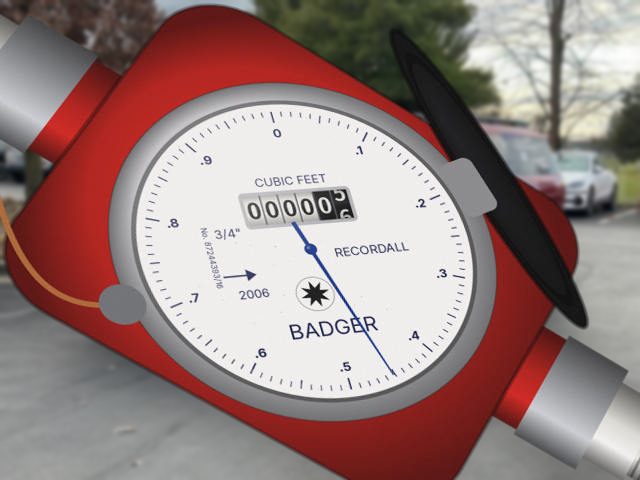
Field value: ft³ 5.45
